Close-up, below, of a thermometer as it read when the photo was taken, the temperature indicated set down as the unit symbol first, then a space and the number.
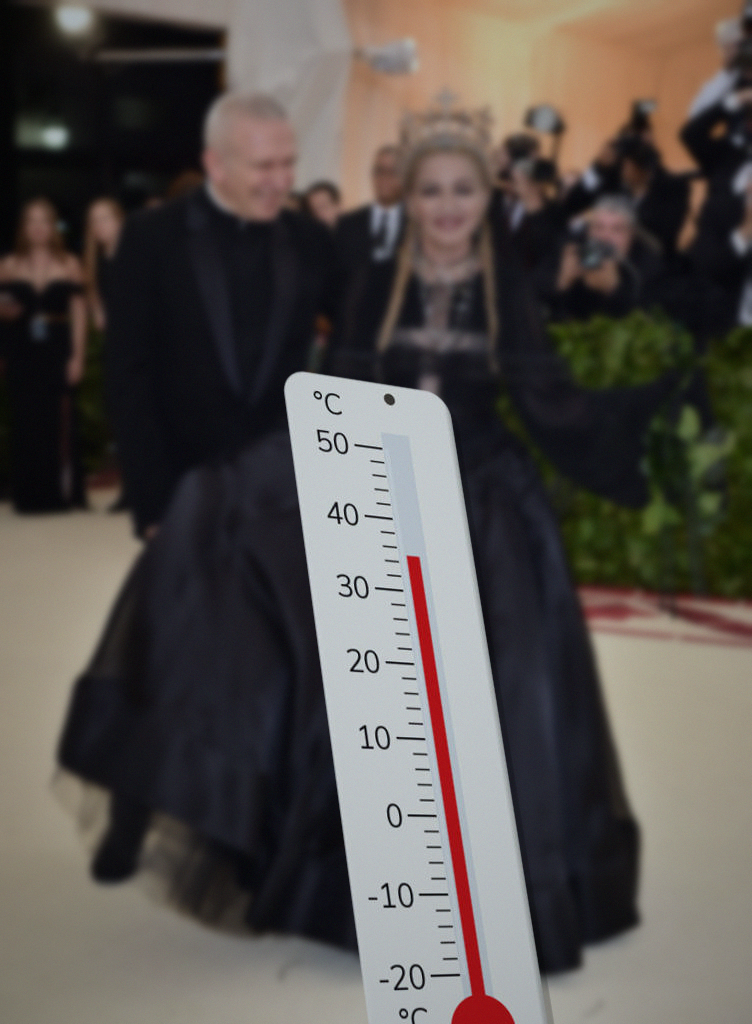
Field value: °C 35
